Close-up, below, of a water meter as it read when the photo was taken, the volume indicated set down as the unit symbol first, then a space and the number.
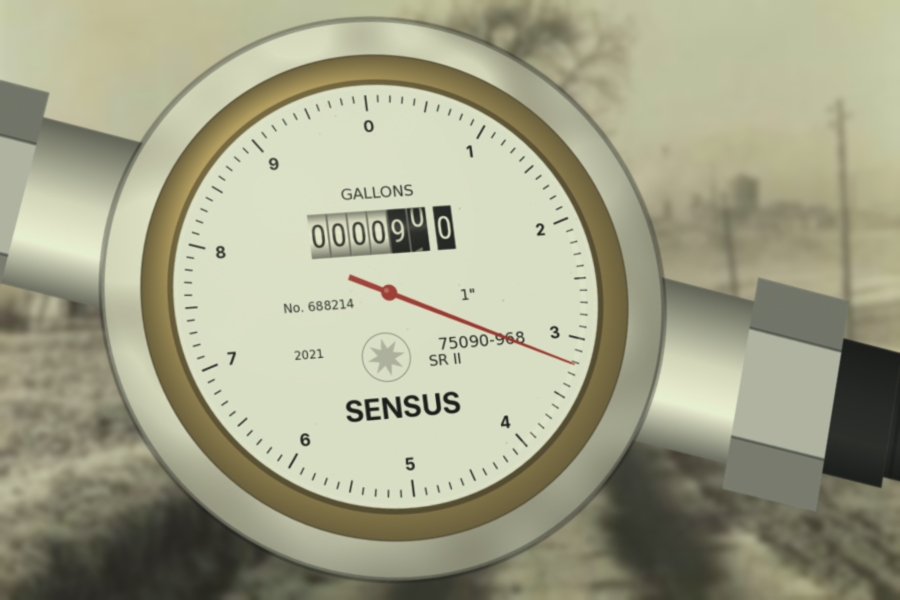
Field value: gal 903.2
